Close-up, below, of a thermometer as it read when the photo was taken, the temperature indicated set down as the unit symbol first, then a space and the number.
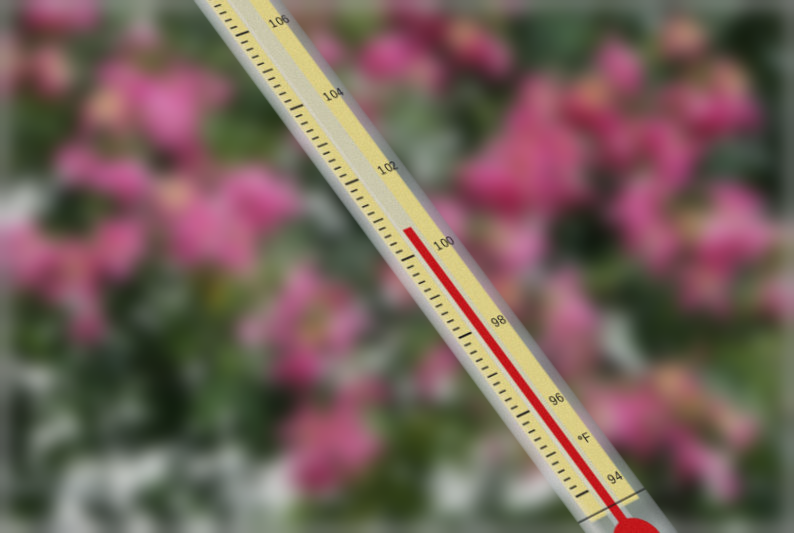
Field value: °F 100.6
